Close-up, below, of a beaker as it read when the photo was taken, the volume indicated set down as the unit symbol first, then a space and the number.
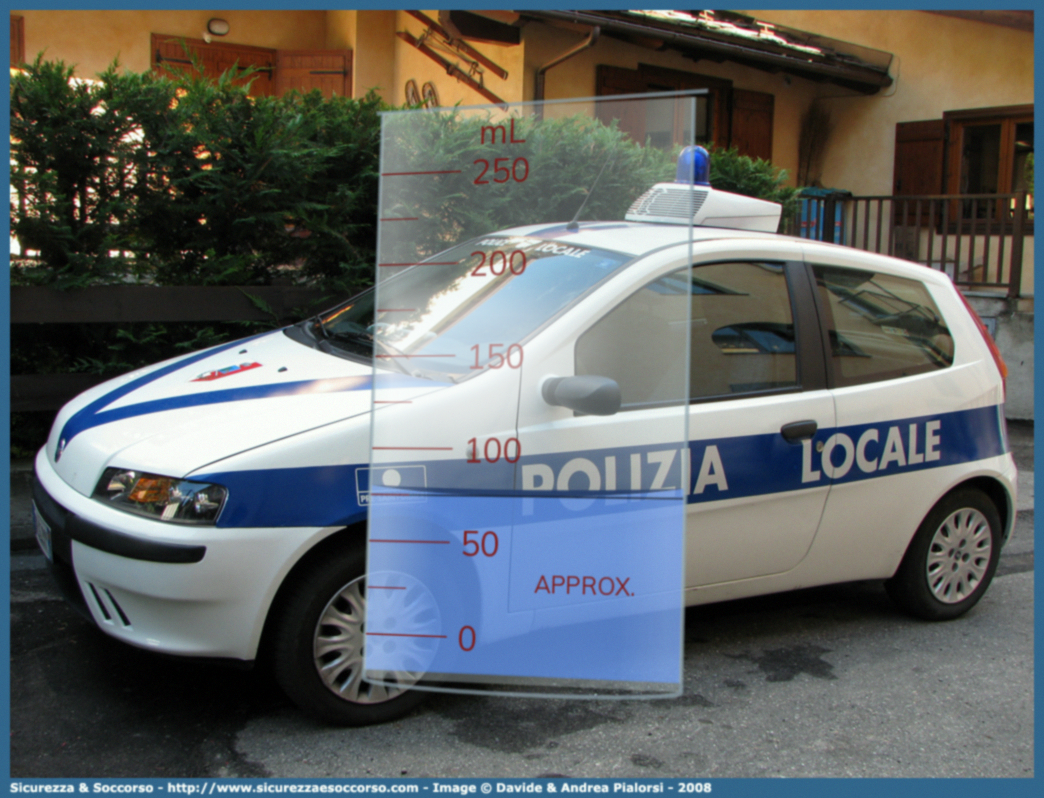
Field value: mL 75
